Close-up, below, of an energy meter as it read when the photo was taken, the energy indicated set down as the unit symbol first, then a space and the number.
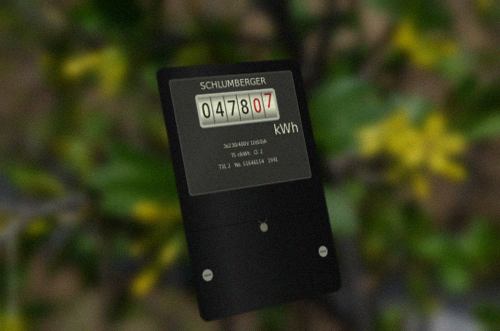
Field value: kWh 478.07
